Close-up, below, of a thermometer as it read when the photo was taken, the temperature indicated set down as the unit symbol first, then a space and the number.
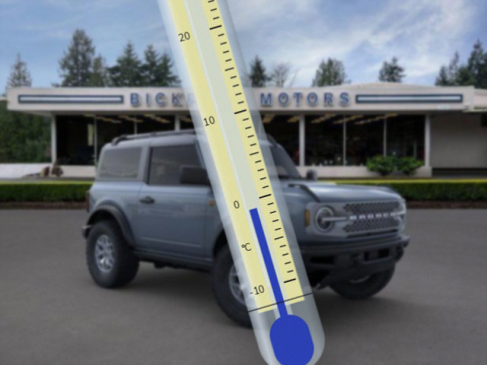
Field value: °C -1
